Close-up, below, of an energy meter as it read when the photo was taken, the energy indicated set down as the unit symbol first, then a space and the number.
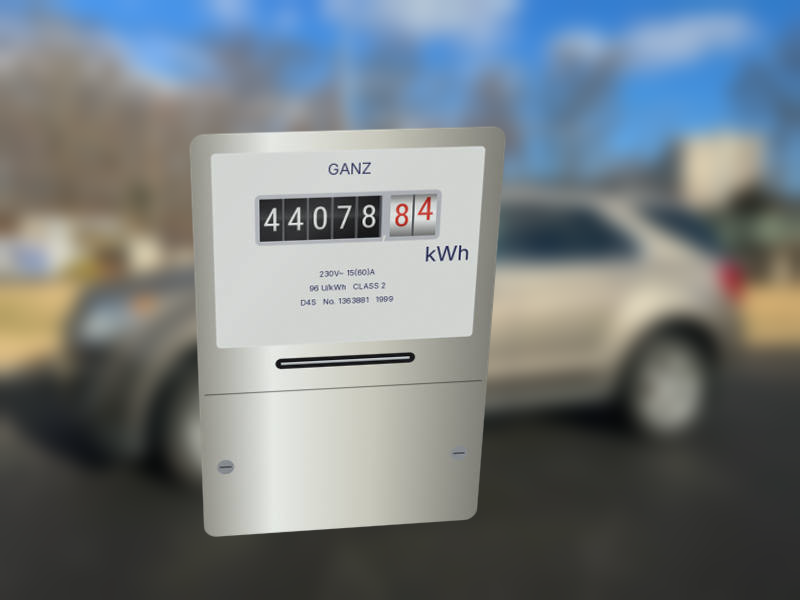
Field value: kWh 44078.84
